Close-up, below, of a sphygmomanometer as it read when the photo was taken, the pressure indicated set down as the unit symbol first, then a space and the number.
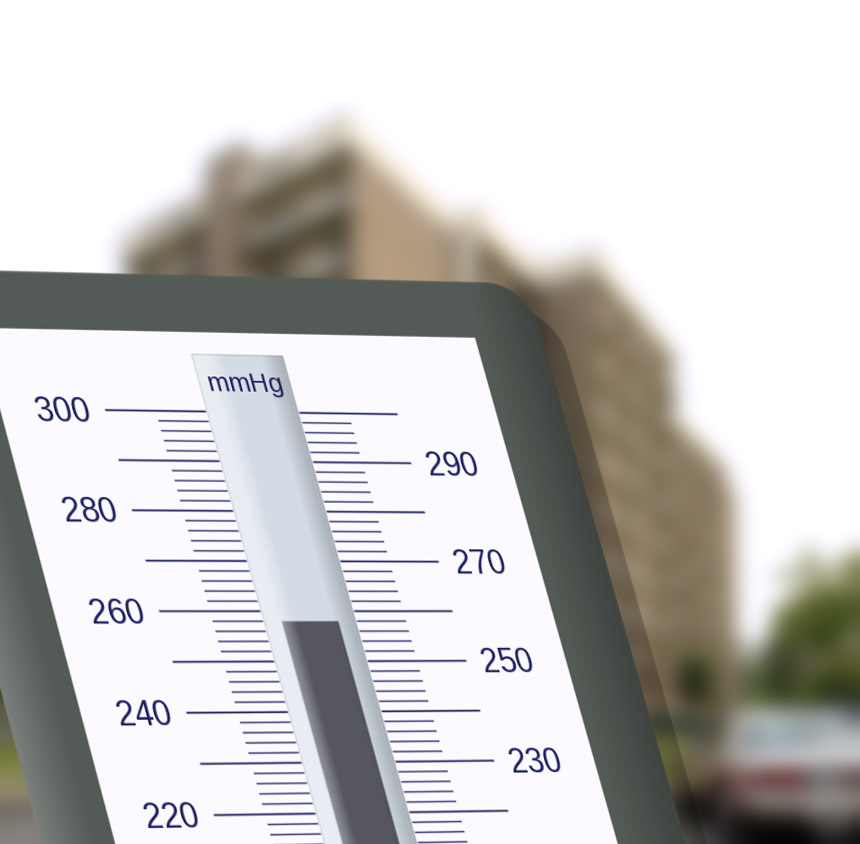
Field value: mmHg 258
